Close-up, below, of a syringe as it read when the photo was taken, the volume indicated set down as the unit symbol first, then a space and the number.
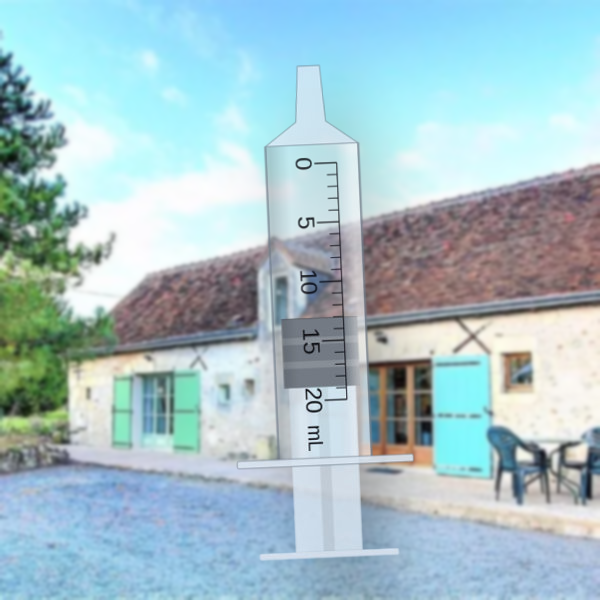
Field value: mL 13
